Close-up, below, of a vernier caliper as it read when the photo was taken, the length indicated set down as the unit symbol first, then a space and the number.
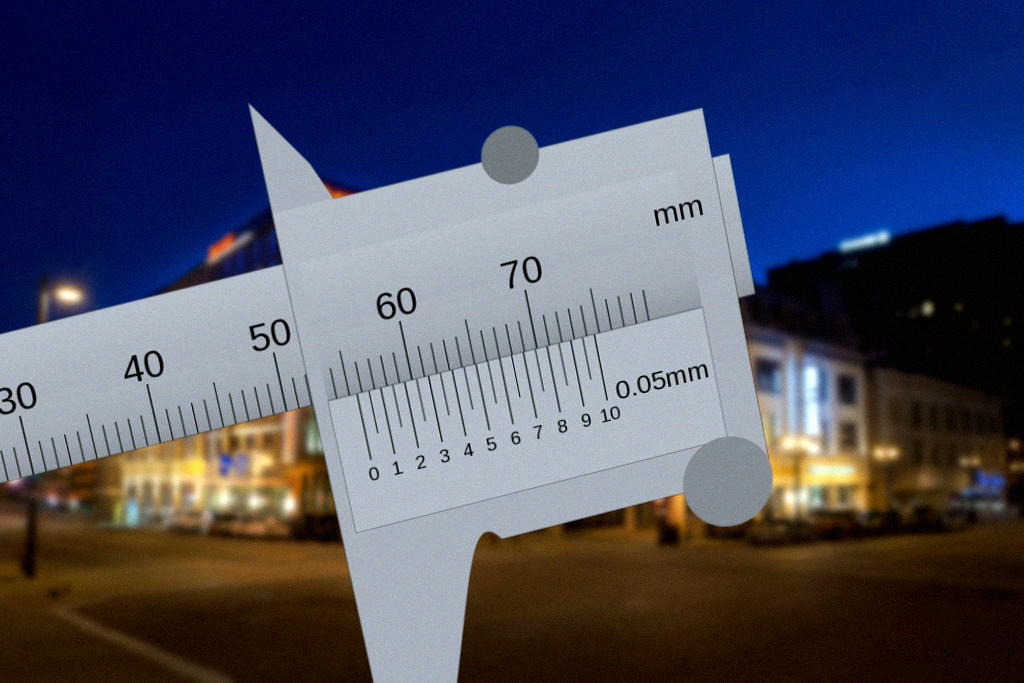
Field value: mm 55.6
